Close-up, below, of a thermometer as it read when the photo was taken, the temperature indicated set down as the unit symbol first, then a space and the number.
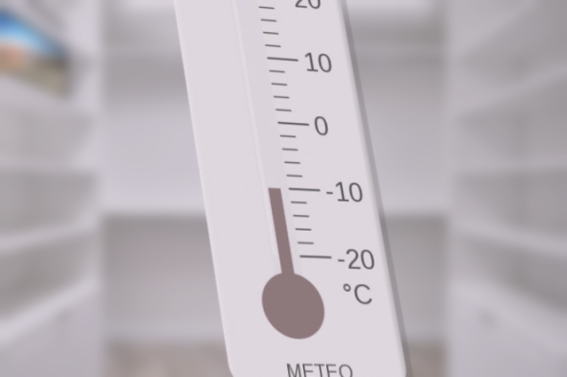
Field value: °C -10
